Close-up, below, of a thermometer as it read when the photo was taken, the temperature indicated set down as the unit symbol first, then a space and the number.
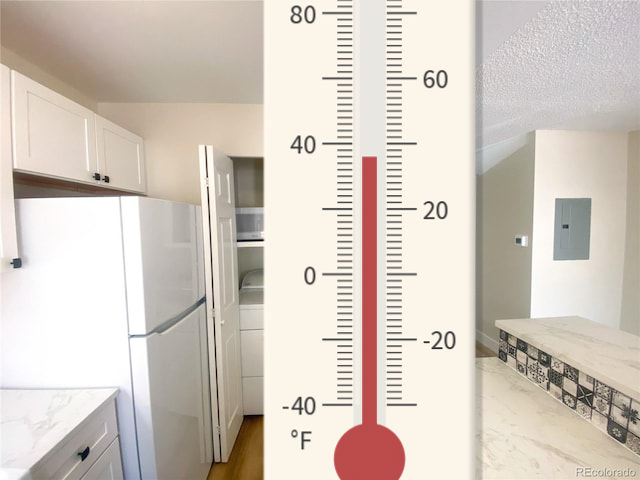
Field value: °F 36
